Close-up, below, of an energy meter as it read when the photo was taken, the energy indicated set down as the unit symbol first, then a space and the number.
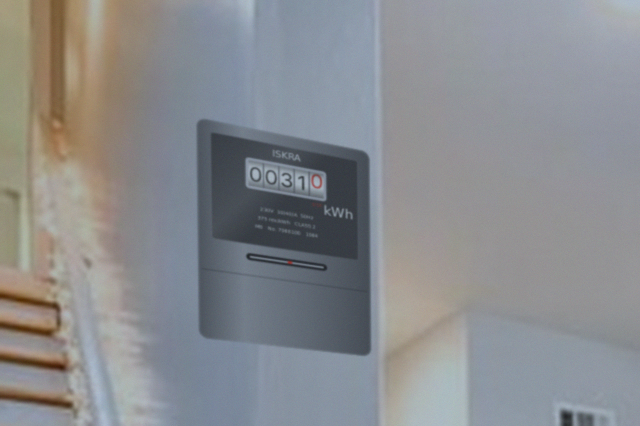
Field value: kWh 31.0
